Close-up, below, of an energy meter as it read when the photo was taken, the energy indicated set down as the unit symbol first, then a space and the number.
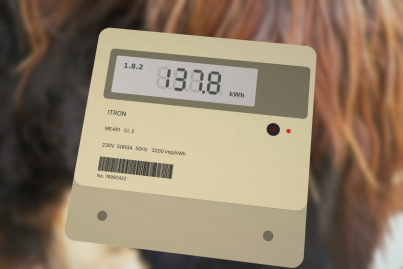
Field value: kWh 137.8
